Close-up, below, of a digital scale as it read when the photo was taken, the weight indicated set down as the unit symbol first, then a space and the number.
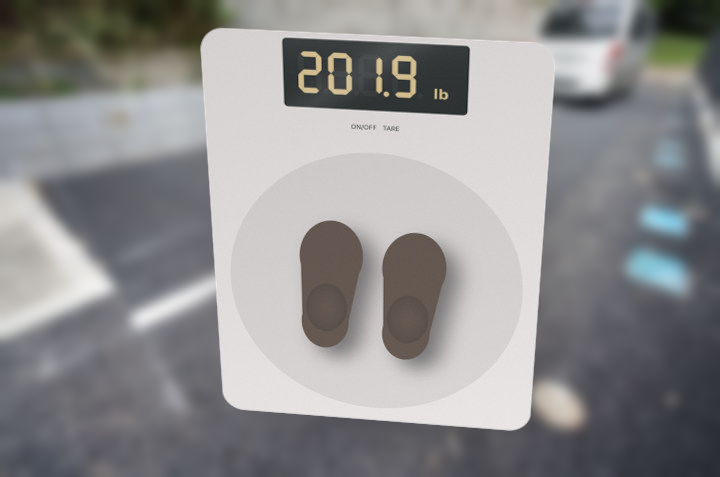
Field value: lb 201.9
